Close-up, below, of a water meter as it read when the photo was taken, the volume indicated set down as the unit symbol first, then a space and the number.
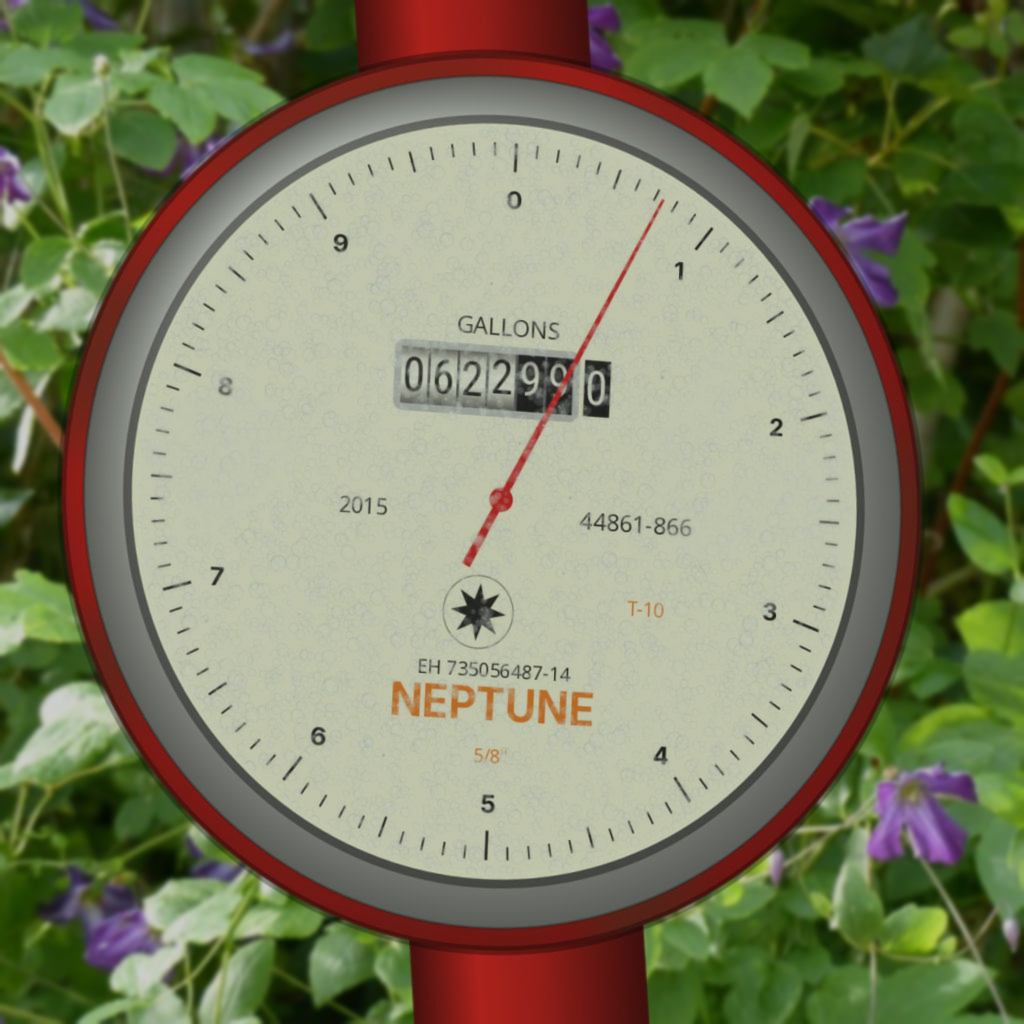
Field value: gal 622990.7
